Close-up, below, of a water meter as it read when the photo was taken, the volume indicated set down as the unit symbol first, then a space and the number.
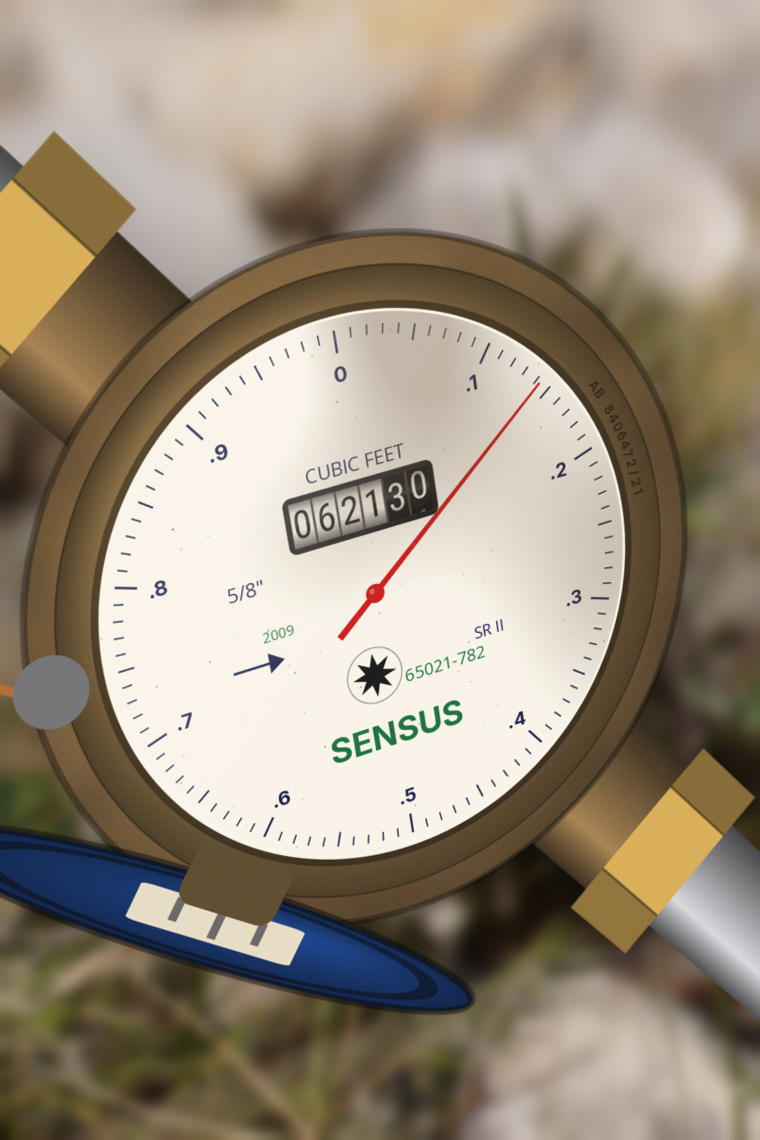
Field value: ft³ 62130.14
